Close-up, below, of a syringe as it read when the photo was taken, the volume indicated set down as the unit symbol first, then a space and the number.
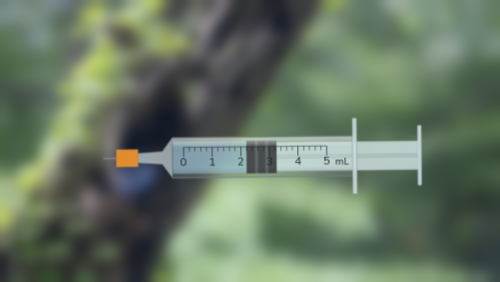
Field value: mL 2.2
